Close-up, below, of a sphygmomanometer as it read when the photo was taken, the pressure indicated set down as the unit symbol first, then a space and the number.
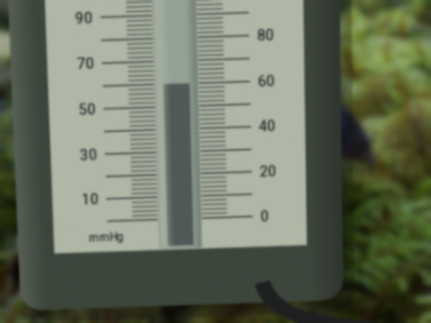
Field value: mmHg 60
